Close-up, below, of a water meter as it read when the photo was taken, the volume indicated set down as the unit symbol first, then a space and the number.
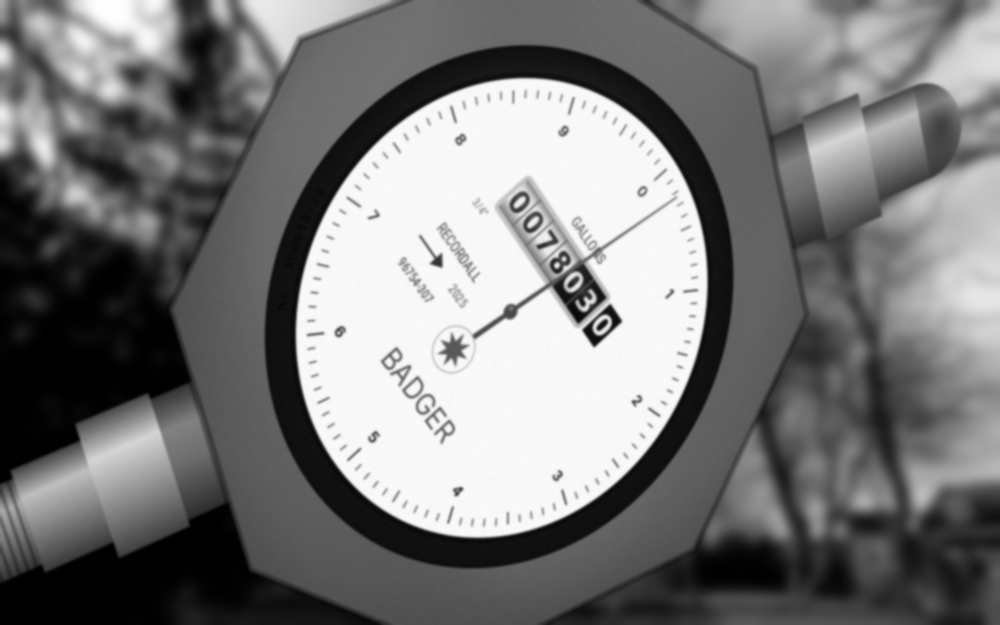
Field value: gal 78030.2
